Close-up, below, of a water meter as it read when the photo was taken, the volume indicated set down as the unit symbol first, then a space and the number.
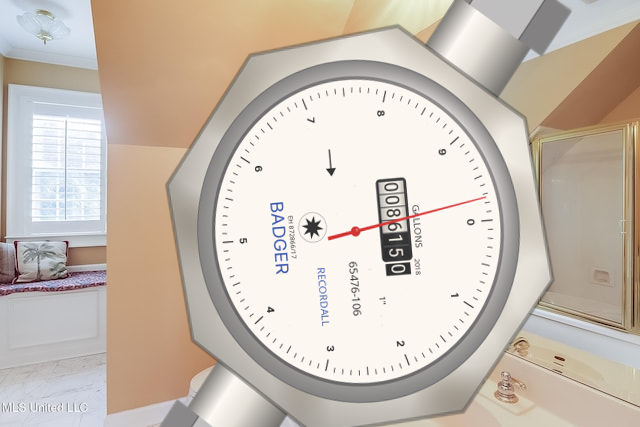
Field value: gal 86149.7
